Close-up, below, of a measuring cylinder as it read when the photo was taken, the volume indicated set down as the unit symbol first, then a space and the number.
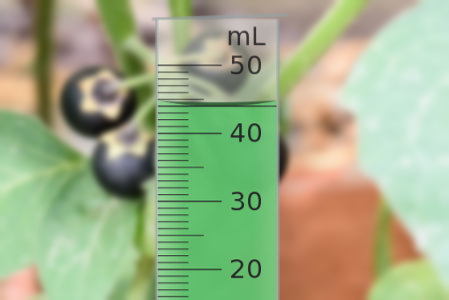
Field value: mL 44
